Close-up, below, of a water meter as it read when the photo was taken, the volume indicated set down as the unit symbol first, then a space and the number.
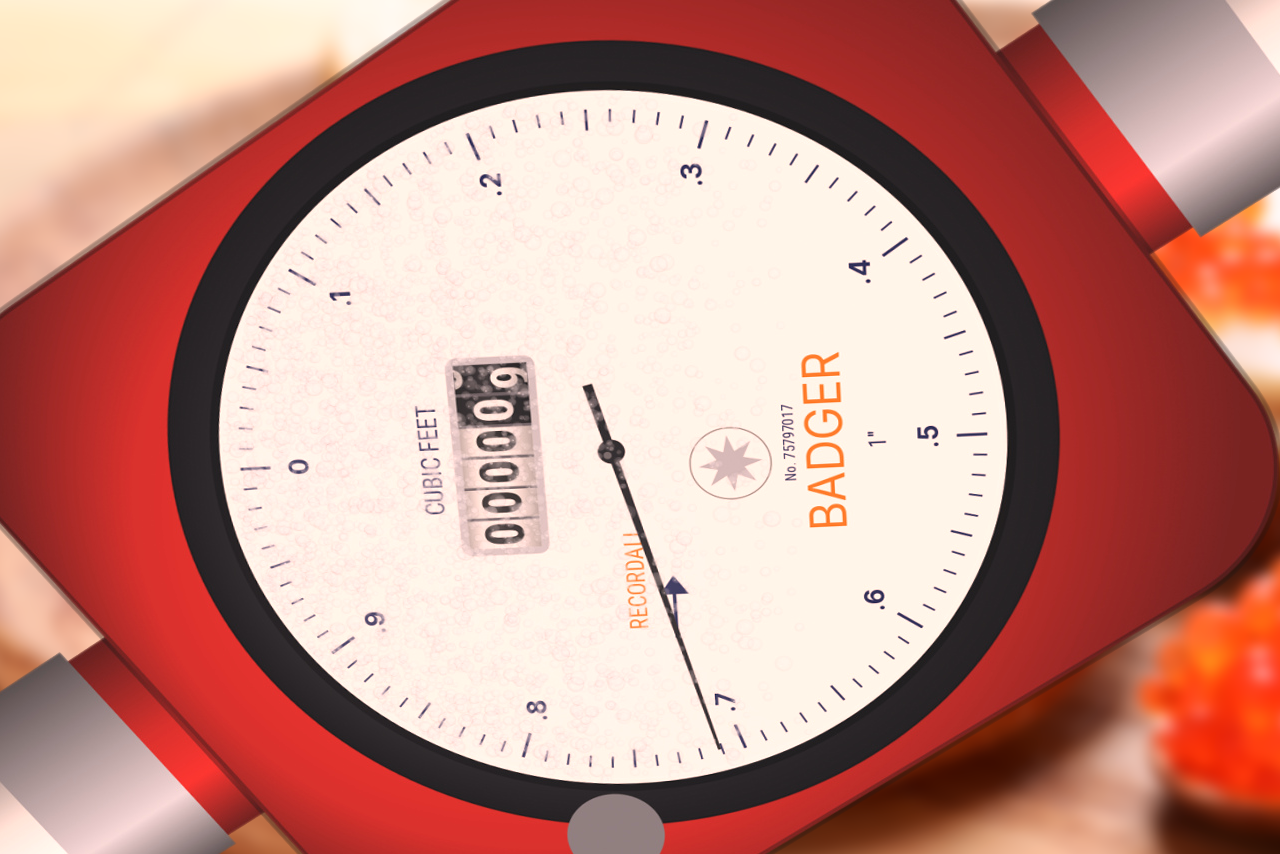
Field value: ft³ 8.71
